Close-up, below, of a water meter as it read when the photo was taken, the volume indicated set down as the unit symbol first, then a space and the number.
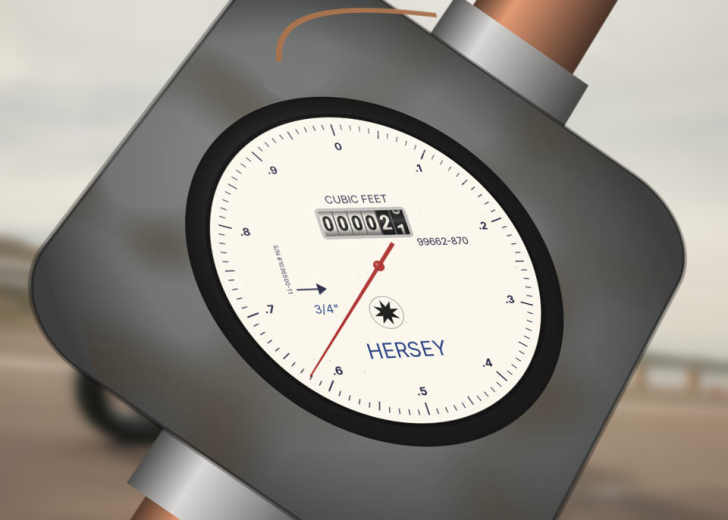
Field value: ft³ 20.62
